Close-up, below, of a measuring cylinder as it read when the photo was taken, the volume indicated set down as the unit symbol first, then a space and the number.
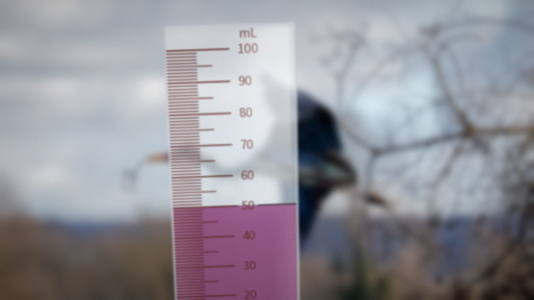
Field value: mL 50
